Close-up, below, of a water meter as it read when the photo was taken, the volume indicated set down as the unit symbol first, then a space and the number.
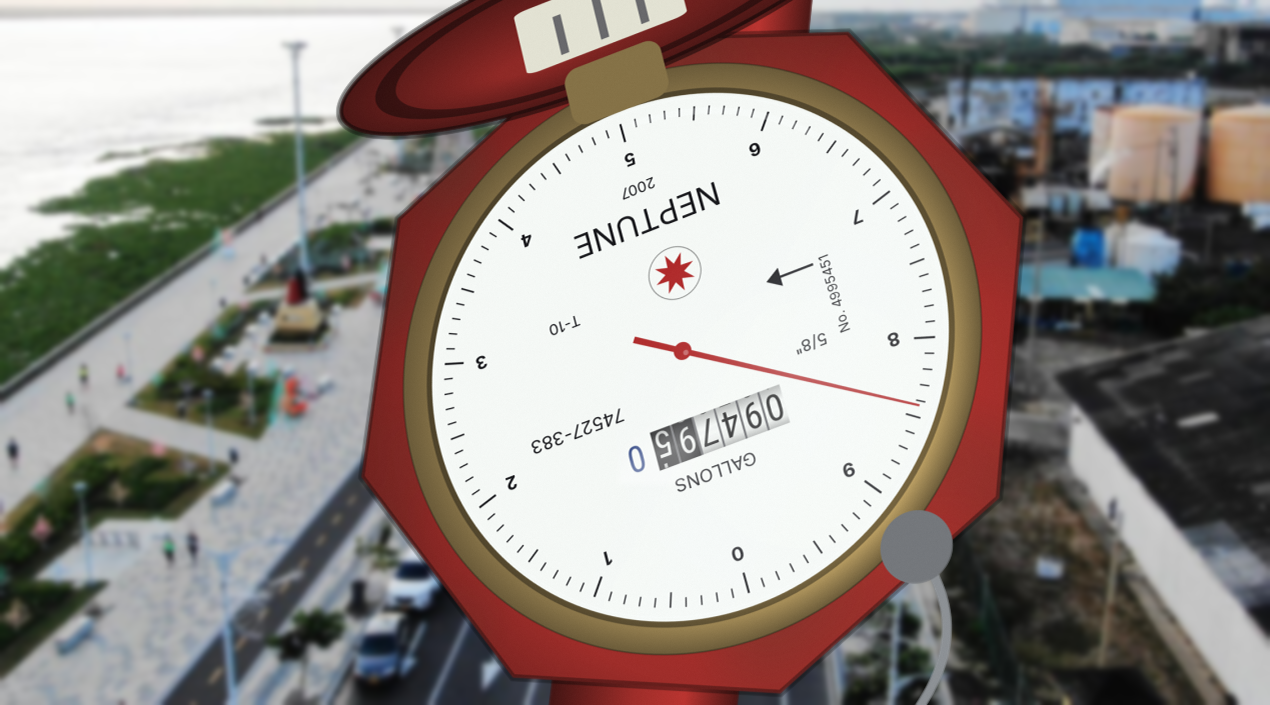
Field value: gal 947948.4
